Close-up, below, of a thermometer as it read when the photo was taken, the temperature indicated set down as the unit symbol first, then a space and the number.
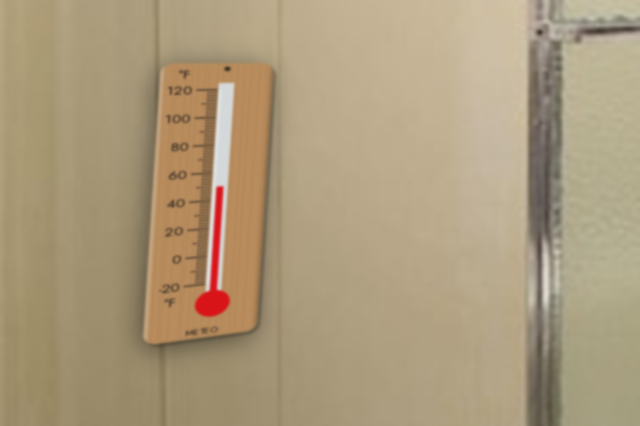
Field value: °F 50
